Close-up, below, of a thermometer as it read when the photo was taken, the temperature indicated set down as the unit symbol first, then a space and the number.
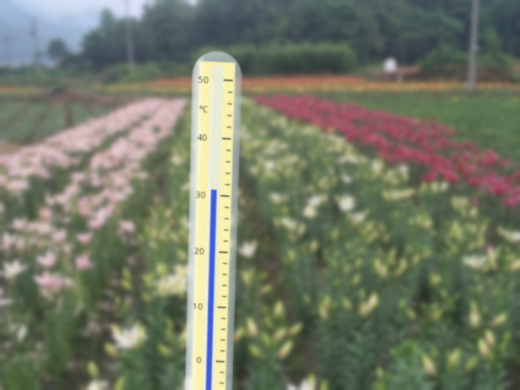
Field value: °C 31
